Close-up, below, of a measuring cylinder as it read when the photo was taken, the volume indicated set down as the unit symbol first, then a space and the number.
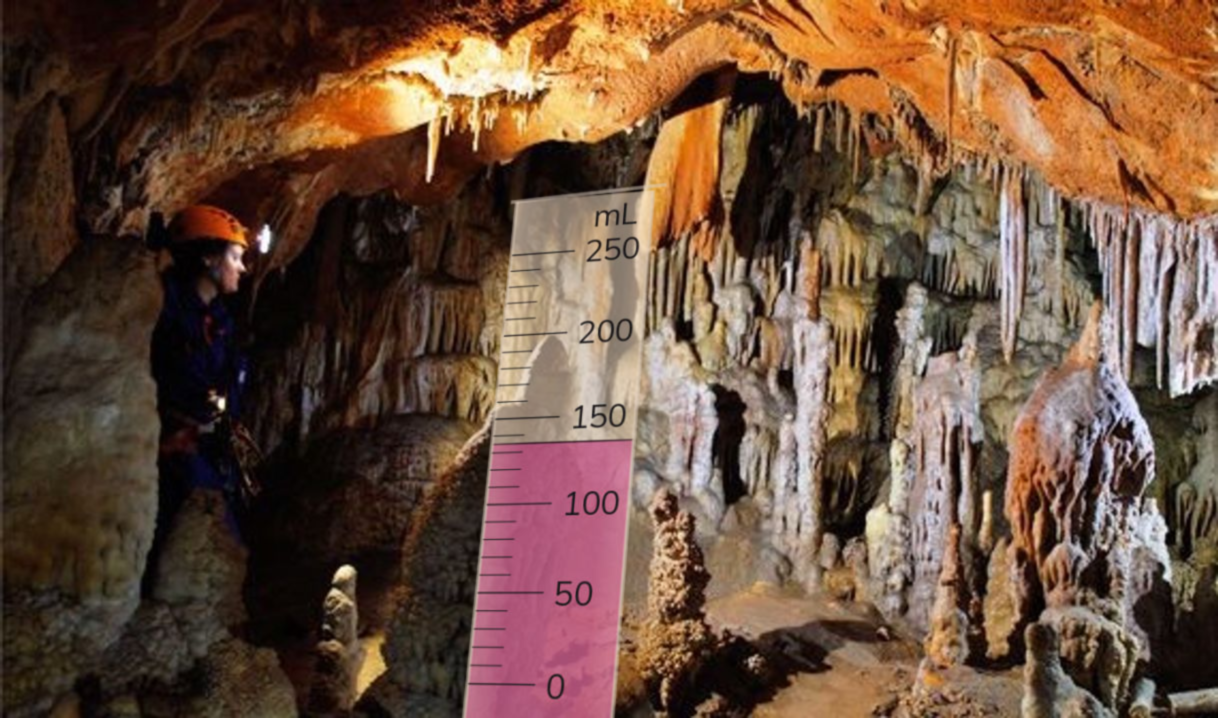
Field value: mL 135
